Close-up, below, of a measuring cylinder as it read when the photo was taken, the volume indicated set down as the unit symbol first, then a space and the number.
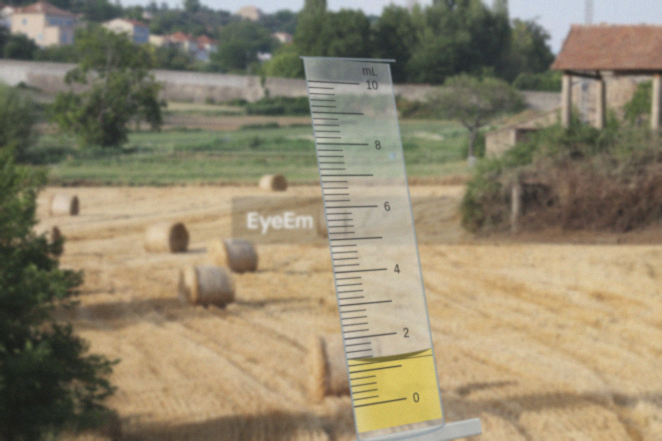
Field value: mL 1.2
